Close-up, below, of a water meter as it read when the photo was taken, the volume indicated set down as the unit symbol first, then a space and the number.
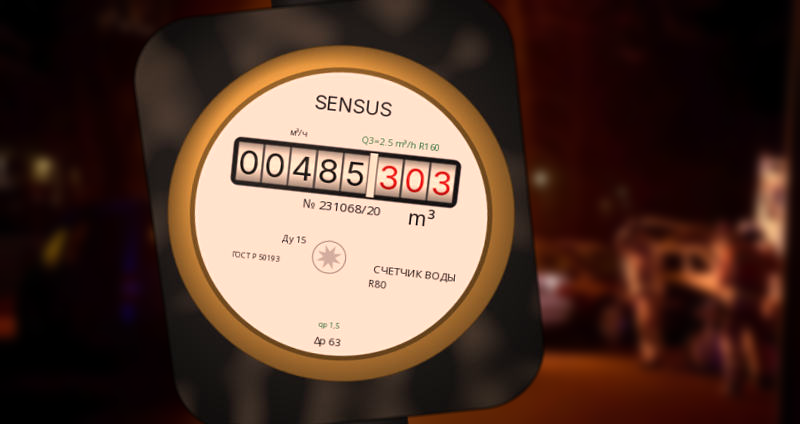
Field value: m³ 485.303
